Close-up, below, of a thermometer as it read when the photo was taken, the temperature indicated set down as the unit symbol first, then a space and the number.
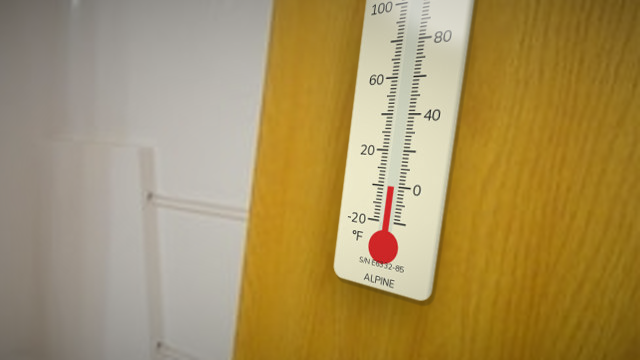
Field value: °F 0
